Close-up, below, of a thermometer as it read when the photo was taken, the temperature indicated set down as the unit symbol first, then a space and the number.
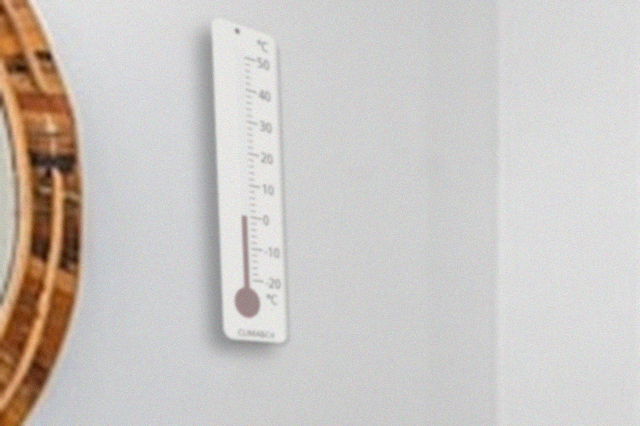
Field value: °C 0
